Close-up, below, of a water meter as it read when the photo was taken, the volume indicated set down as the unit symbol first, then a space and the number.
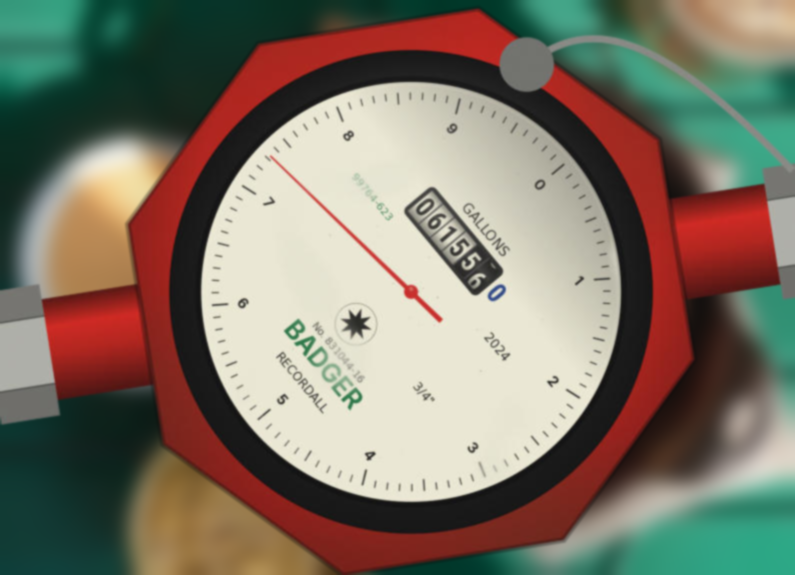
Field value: gal 615557.3
